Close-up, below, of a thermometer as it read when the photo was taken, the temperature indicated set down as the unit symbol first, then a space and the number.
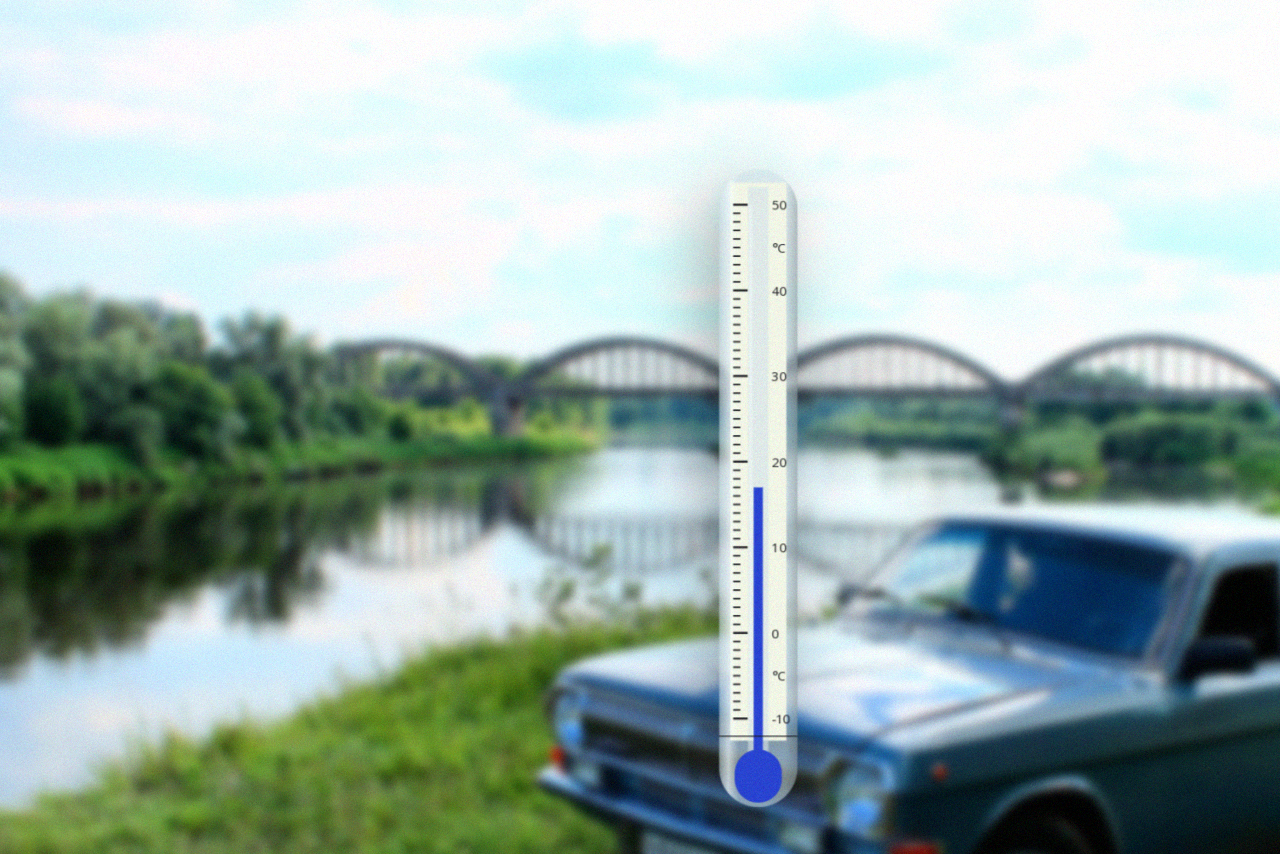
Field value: °C 17
